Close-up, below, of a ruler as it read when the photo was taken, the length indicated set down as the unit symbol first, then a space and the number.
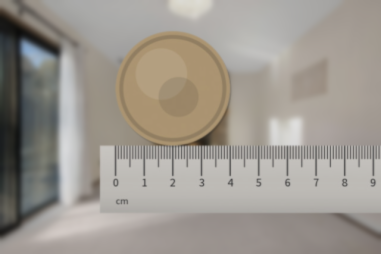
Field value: cm 4
